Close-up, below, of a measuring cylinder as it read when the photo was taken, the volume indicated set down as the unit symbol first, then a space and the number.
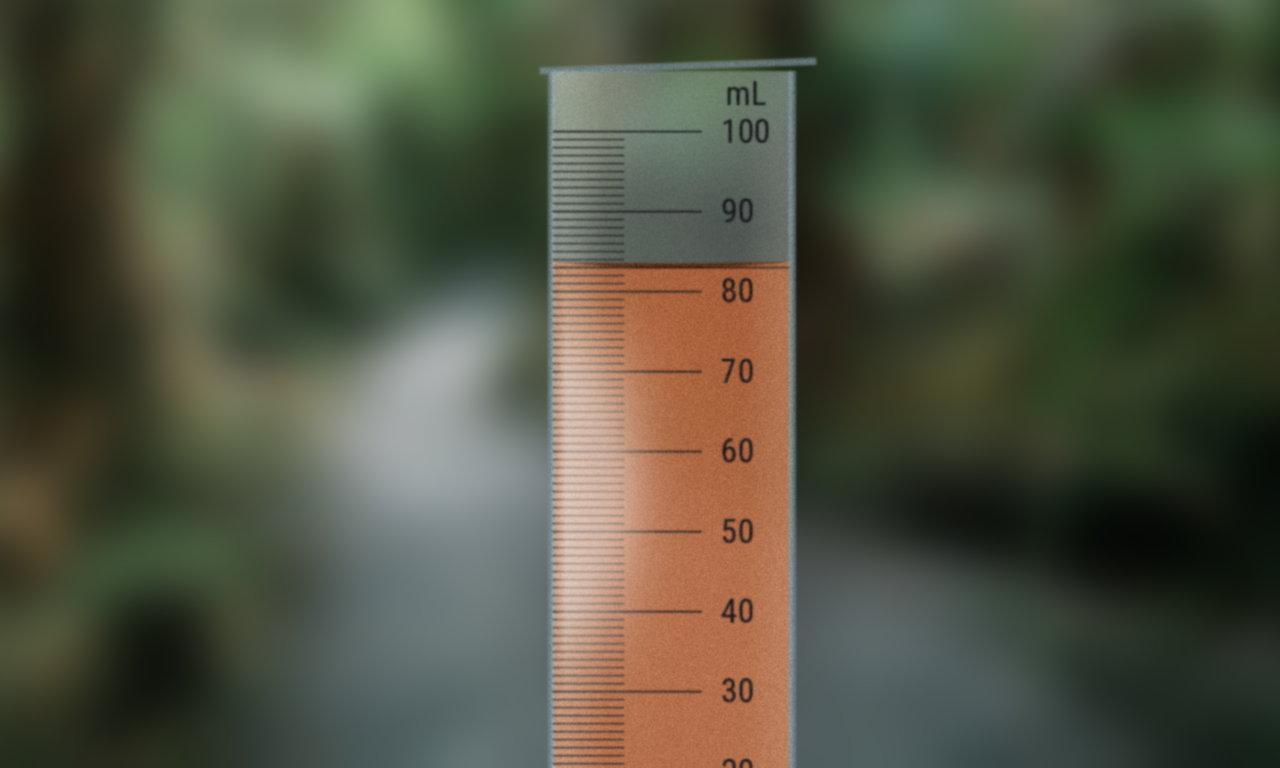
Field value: mL 83
